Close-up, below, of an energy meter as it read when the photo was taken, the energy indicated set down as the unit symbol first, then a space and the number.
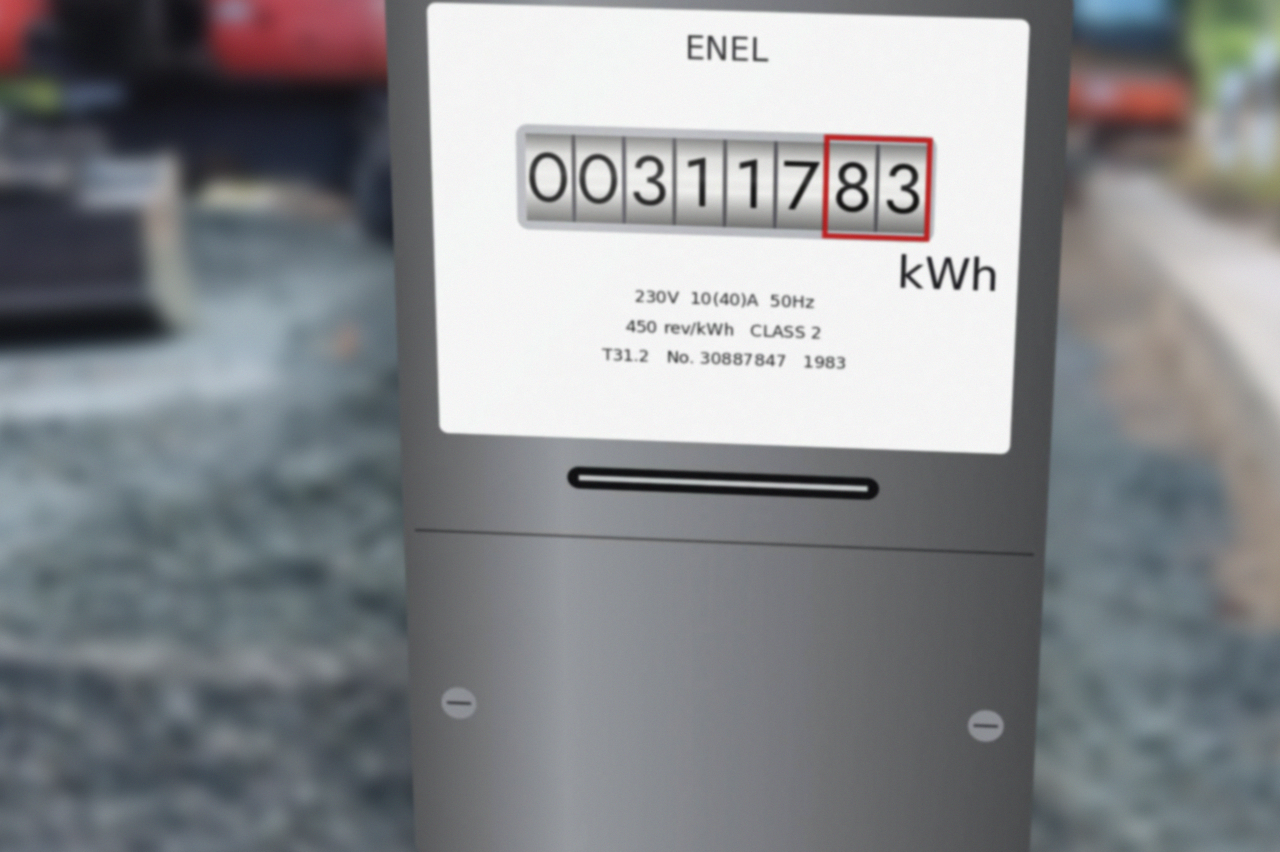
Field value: kWh 3117.83
